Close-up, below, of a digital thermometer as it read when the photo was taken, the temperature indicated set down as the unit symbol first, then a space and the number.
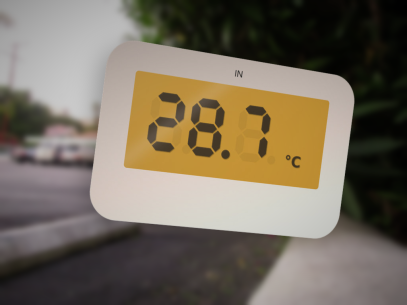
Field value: °C 28.7
